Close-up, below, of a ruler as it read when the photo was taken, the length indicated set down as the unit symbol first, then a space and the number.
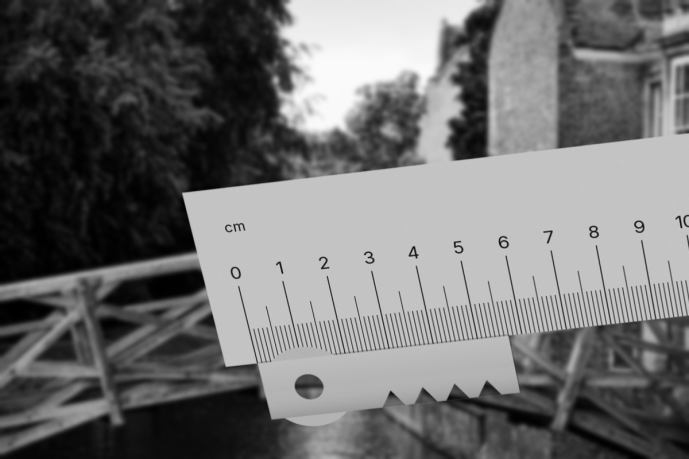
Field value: cm 5.7
